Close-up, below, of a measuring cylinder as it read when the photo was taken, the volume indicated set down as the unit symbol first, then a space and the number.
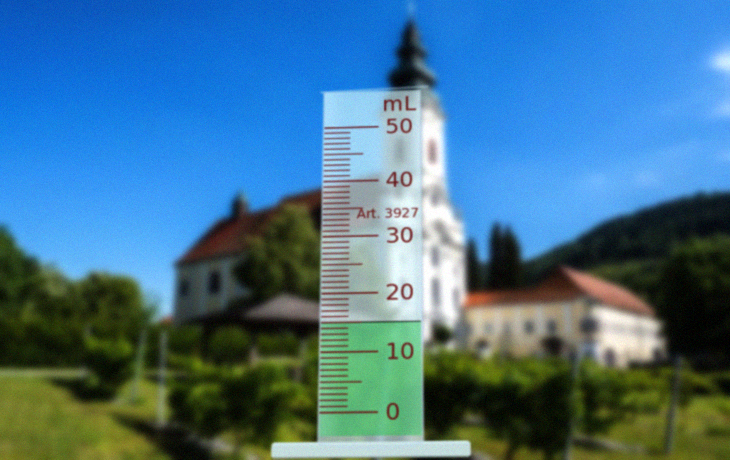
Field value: mL 15
